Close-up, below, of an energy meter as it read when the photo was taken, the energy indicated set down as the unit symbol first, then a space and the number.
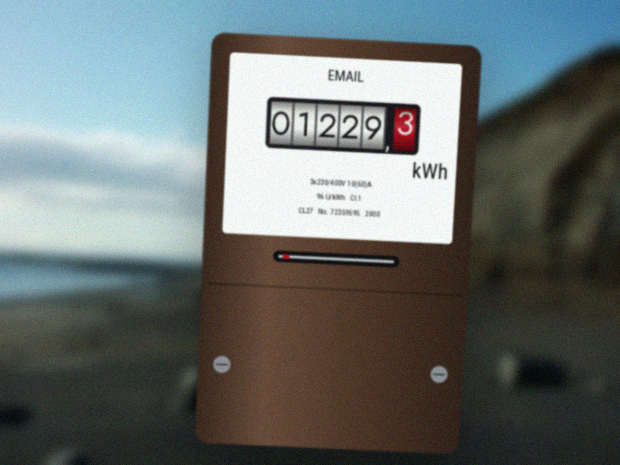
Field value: kWh 1229.3
